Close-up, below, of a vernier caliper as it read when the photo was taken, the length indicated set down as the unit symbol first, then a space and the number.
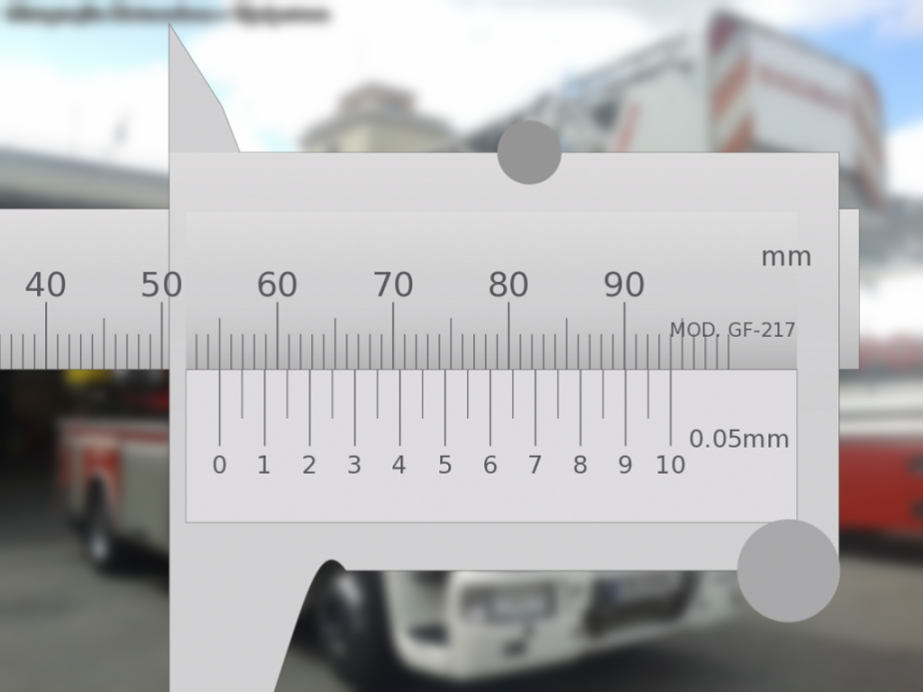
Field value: mm 55.0
